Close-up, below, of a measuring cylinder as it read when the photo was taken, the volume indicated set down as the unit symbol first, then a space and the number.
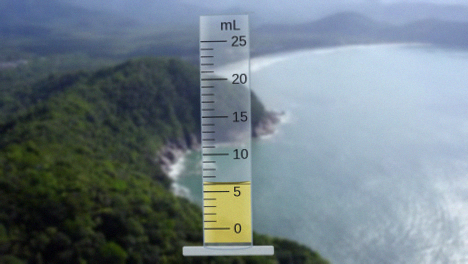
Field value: mL 6
